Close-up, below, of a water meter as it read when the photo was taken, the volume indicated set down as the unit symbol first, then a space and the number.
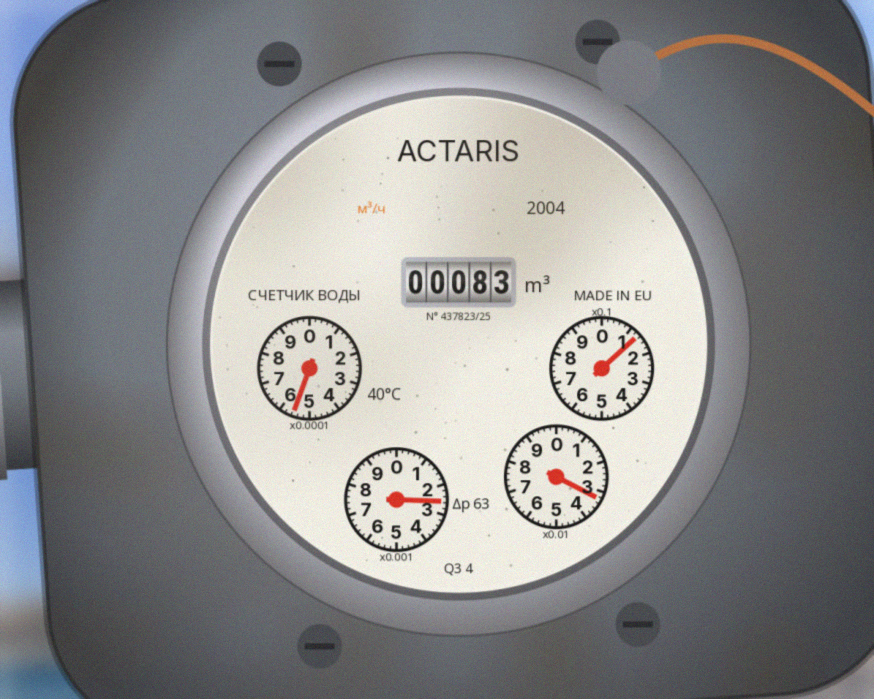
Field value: m³ 83.1325
